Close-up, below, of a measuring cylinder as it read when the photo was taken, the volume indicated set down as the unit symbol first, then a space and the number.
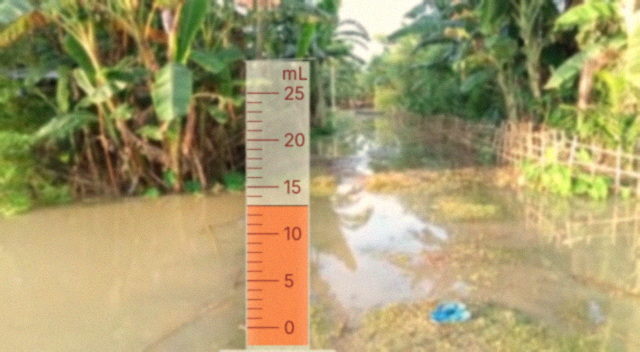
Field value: mL 13
